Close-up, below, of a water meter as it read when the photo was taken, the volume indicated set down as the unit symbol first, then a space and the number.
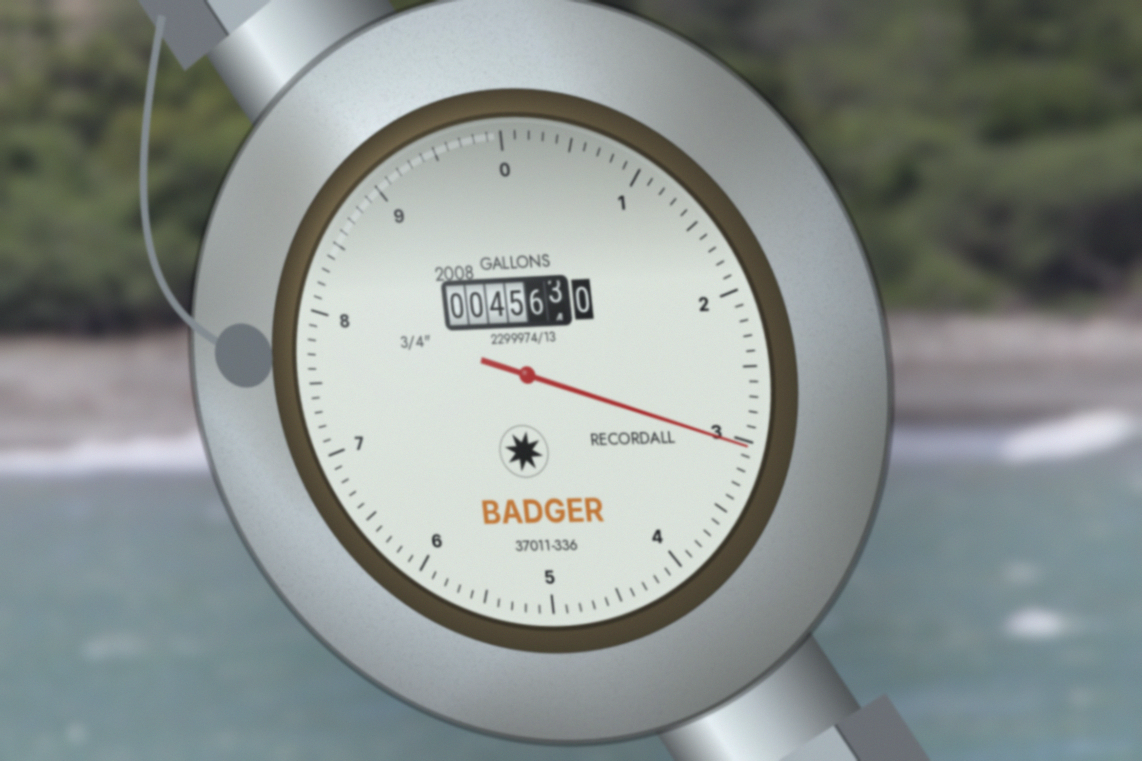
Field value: gal 45633.0
